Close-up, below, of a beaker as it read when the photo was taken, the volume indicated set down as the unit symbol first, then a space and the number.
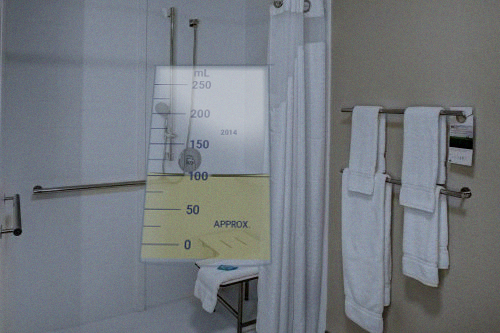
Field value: mL 100
